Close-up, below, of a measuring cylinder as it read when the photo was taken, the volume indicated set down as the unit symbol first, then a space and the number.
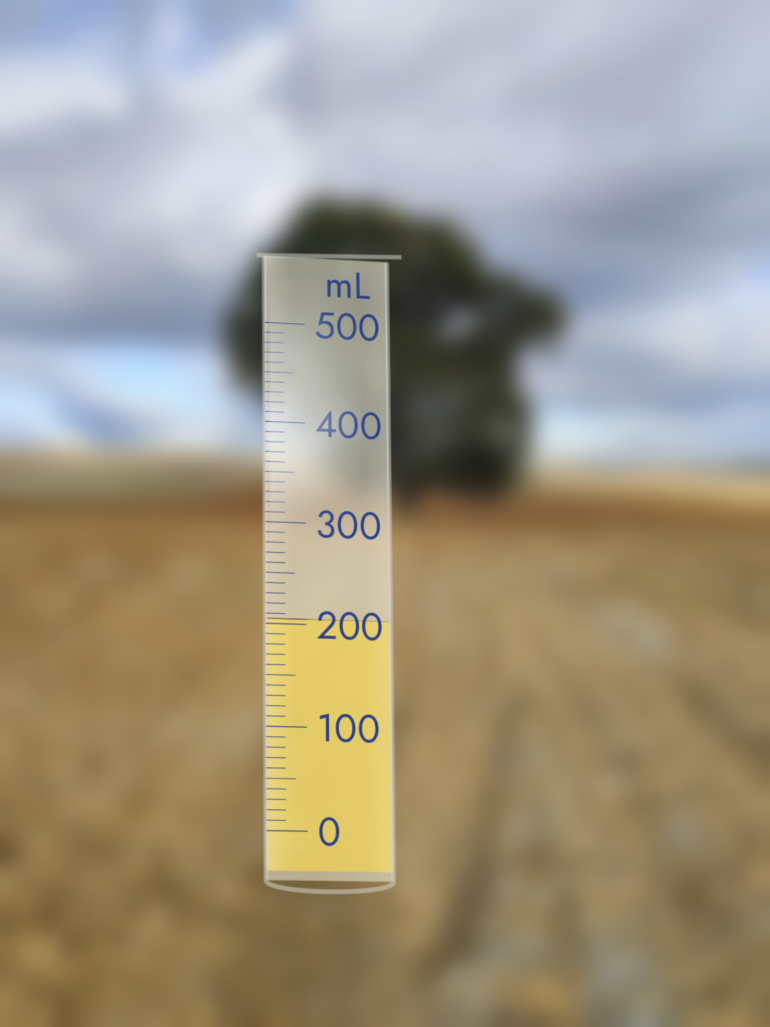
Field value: mL 205
